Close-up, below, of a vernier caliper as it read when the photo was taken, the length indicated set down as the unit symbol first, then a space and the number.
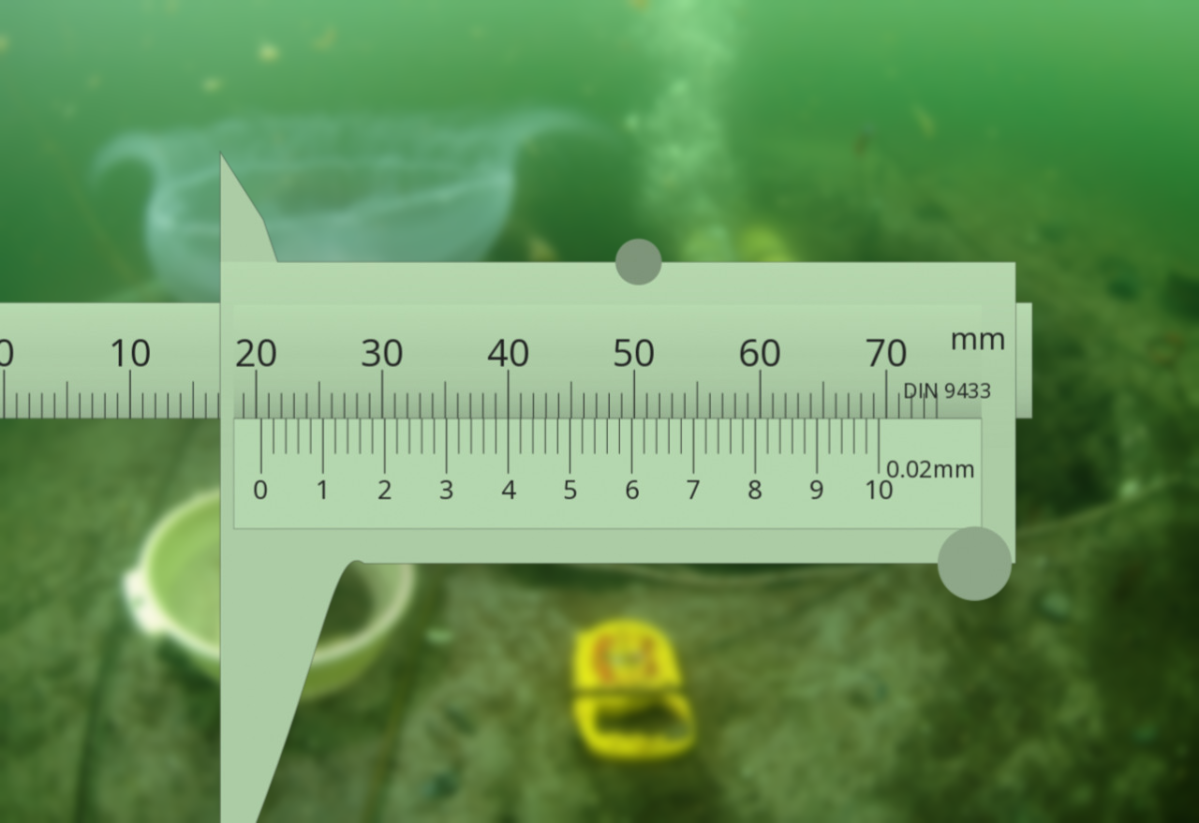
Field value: mm 20.4
